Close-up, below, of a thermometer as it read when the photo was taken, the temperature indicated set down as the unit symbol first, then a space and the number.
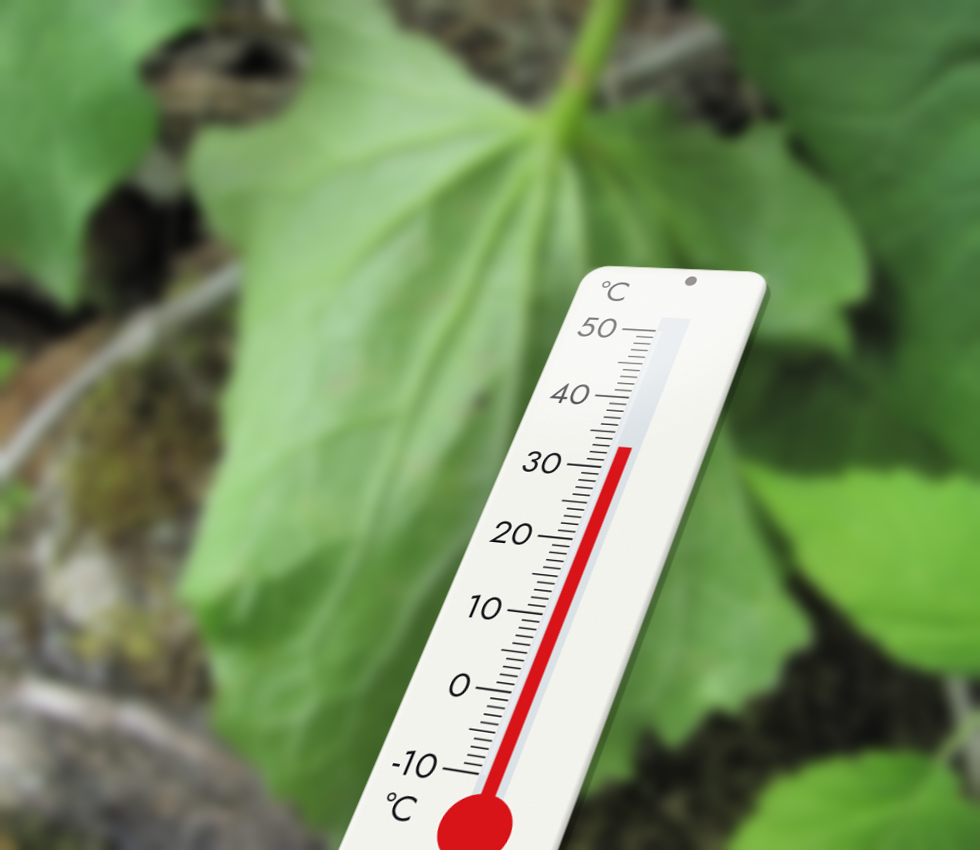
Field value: °C 33
